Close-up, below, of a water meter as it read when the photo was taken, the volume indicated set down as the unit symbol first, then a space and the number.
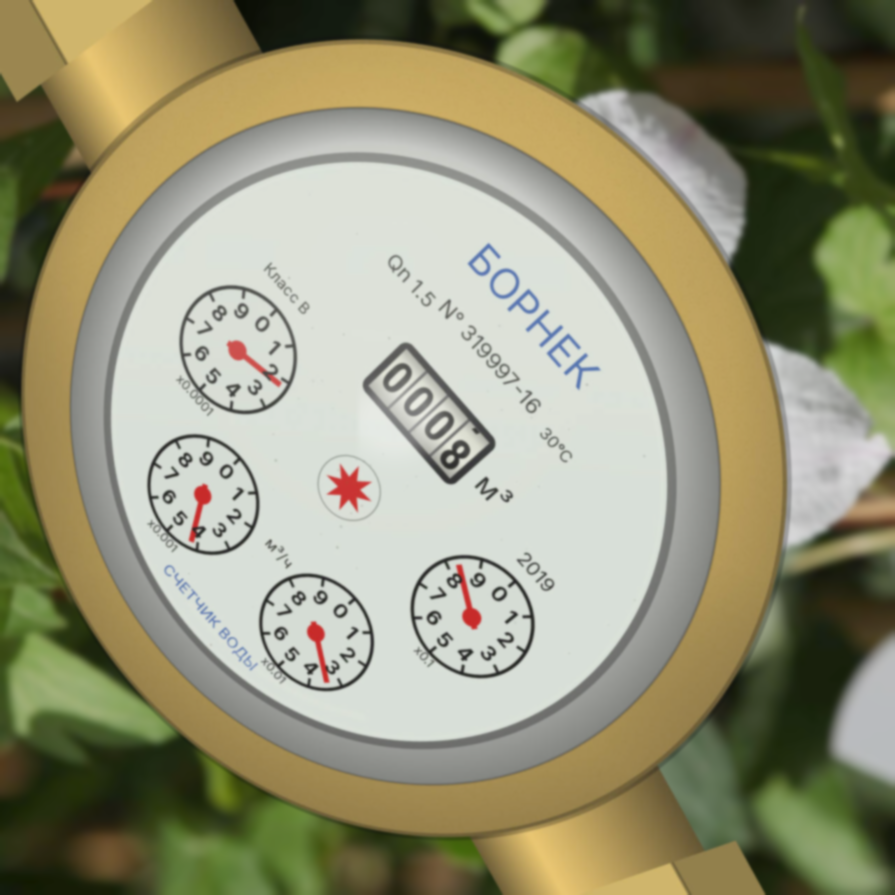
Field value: m³ 7.8342
